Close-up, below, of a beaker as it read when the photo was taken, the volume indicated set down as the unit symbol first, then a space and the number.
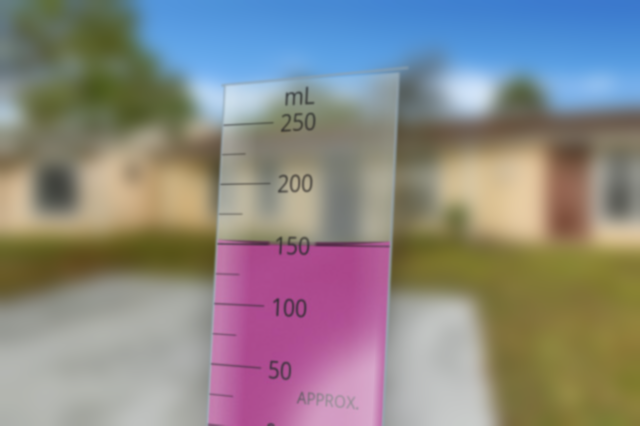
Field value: mL 150
